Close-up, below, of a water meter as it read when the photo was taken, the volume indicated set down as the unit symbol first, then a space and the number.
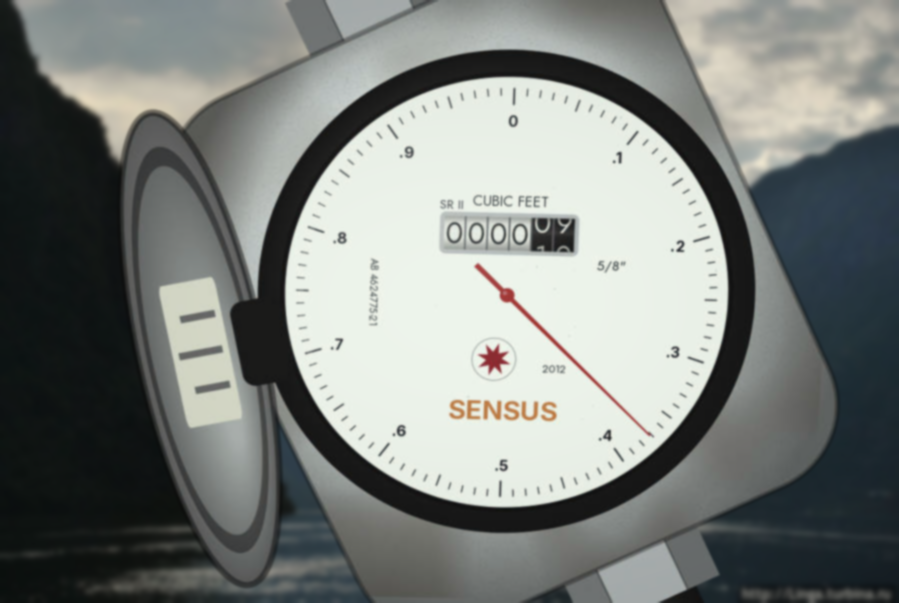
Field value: ft³ 9.37
